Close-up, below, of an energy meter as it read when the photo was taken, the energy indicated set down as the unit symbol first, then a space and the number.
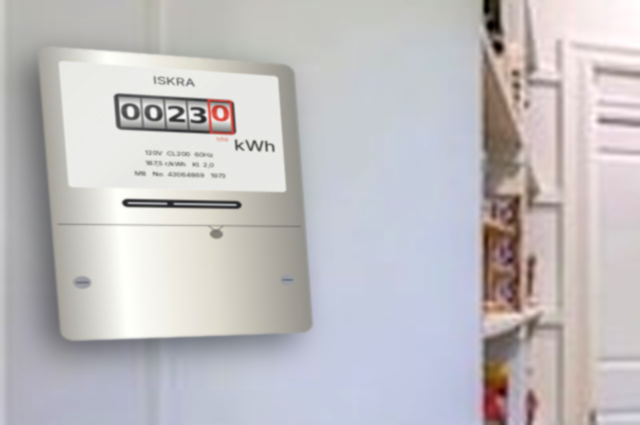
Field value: kWh 23.0
